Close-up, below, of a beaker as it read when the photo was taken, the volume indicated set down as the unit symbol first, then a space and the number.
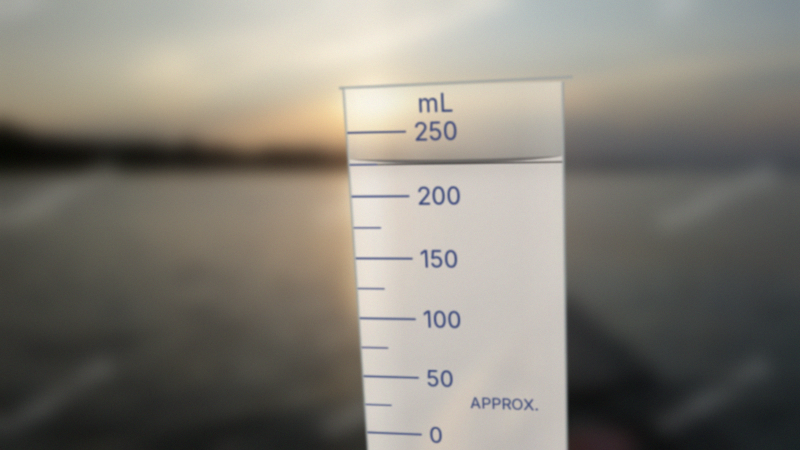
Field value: mL 225
